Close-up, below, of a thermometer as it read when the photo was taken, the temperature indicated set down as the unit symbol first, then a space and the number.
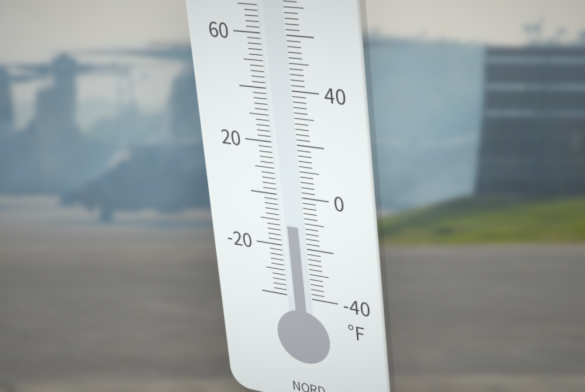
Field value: °F -12
